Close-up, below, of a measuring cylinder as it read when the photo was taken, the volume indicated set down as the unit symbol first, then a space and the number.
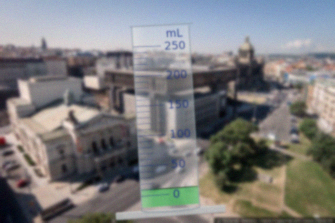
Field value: mL 10
